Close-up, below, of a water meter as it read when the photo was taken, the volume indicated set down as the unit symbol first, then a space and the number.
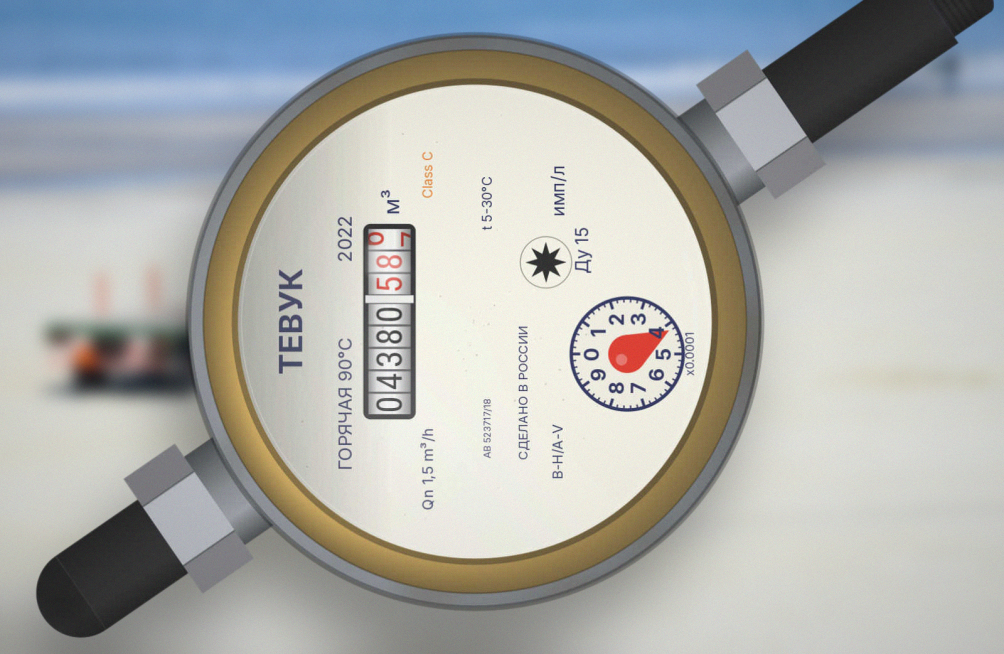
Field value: m³ 4380.5864
